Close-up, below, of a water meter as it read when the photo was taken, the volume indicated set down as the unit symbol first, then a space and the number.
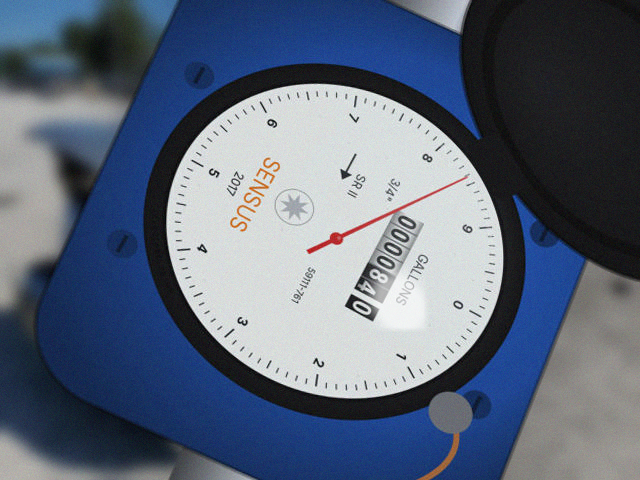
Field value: gal 838.4
